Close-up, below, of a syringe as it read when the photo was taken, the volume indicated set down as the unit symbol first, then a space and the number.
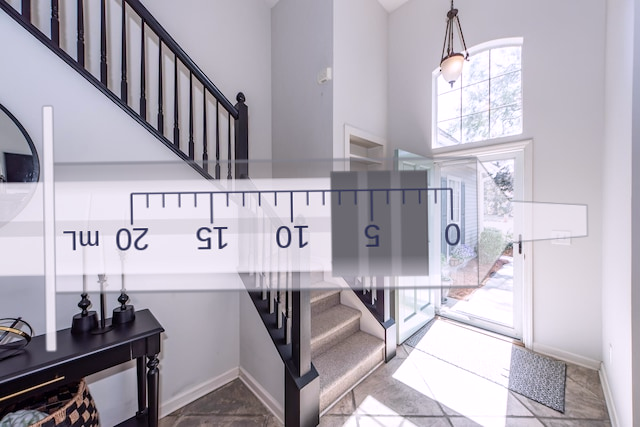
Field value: mL 1.5
